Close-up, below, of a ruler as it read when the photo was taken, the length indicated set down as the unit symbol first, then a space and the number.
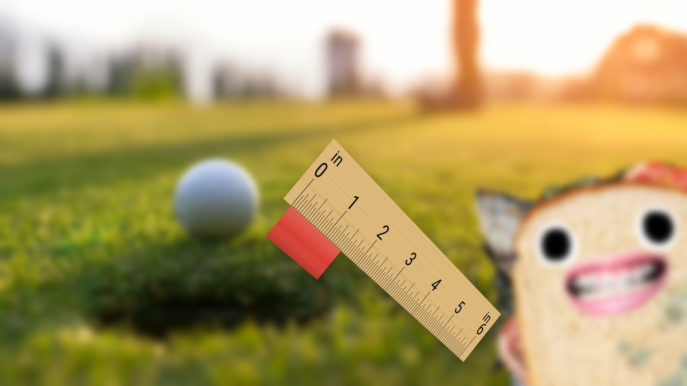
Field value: in 1.5
